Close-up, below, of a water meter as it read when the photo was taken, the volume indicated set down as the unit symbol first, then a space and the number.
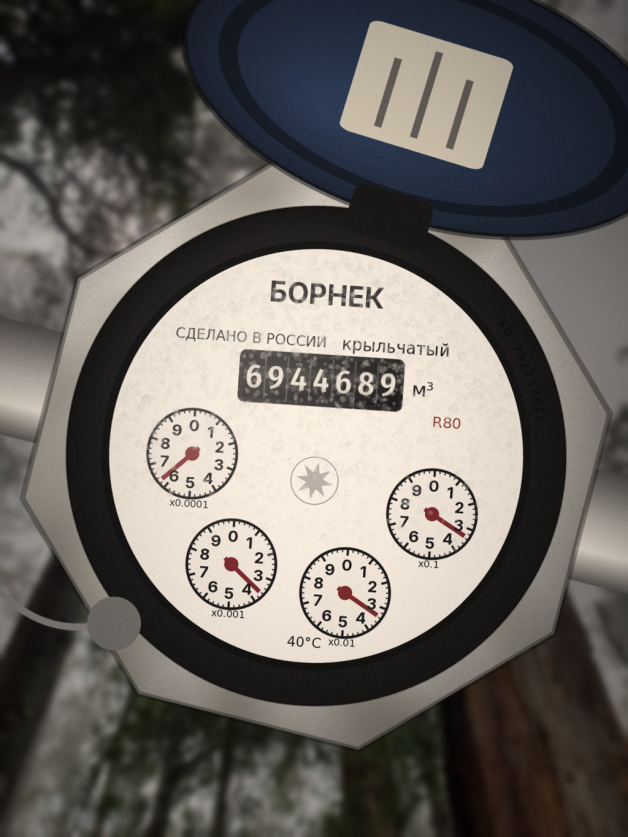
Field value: m³ 6944689.3336
